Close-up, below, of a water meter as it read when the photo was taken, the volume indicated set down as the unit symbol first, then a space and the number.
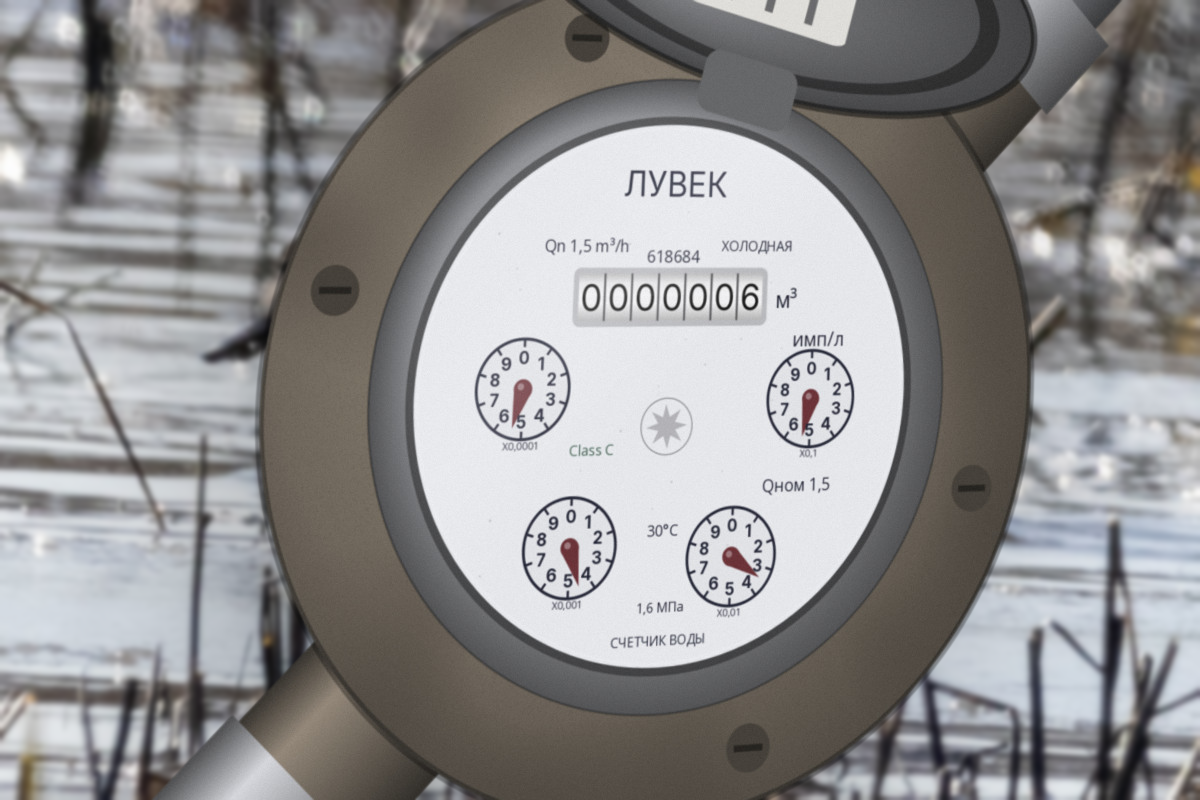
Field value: m³ 6.5345
